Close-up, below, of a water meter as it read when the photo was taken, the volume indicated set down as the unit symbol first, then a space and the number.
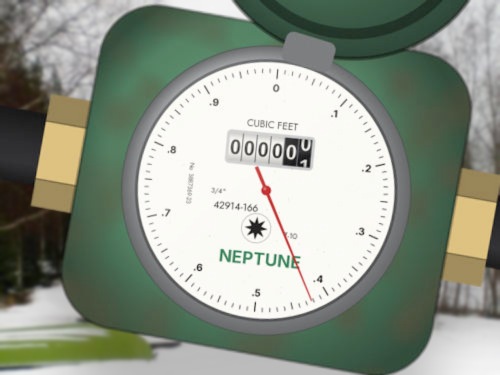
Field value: ft³ 0.42
